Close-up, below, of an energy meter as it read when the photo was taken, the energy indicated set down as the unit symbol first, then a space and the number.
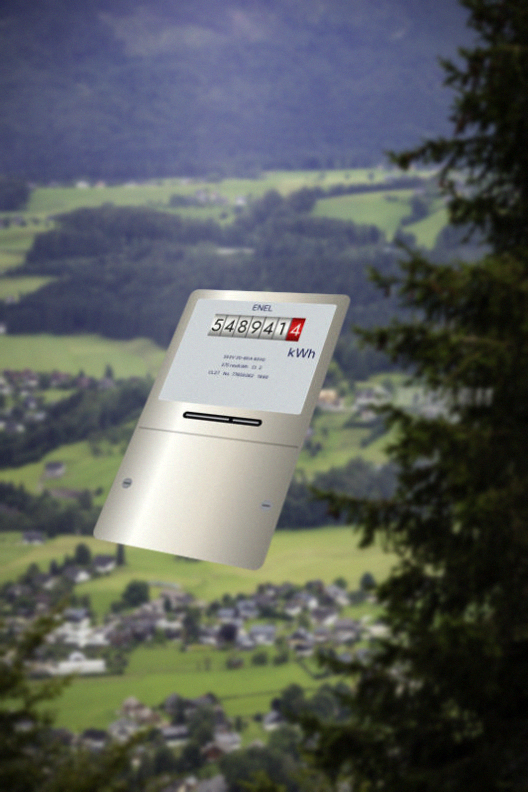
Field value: kWh 548941.4
